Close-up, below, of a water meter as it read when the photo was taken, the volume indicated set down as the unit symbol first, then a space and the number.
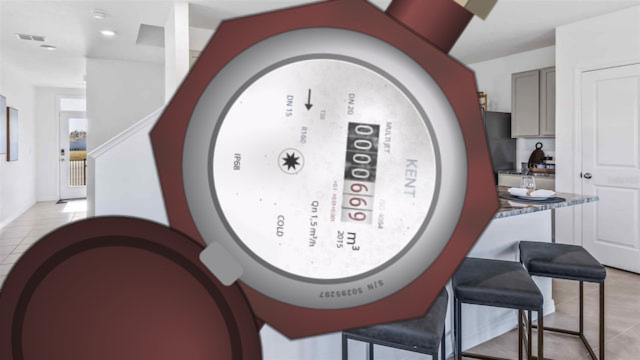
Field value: m³ 0.669
